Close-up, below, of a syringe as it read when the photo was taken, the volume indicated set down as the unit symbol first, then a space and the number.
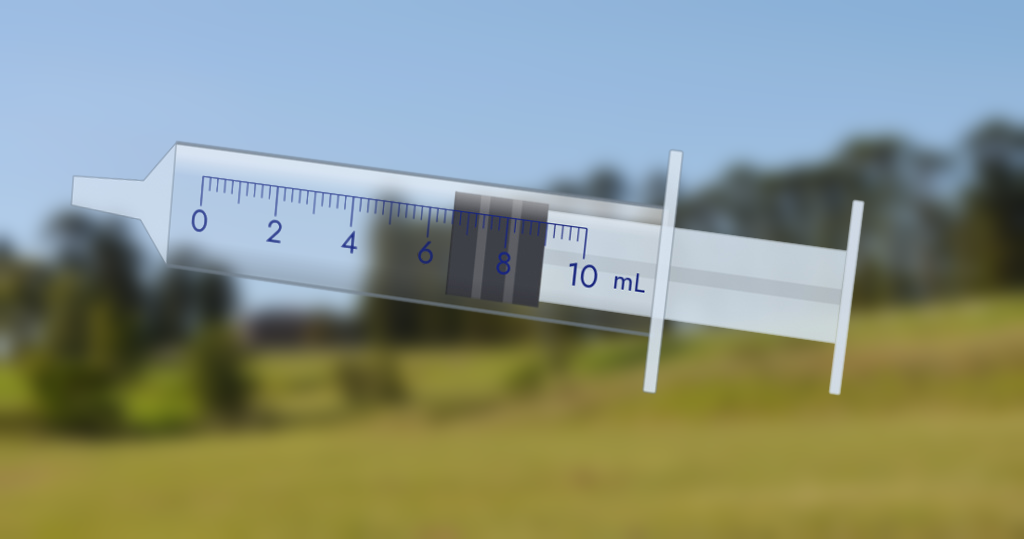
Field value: mL 6.6
